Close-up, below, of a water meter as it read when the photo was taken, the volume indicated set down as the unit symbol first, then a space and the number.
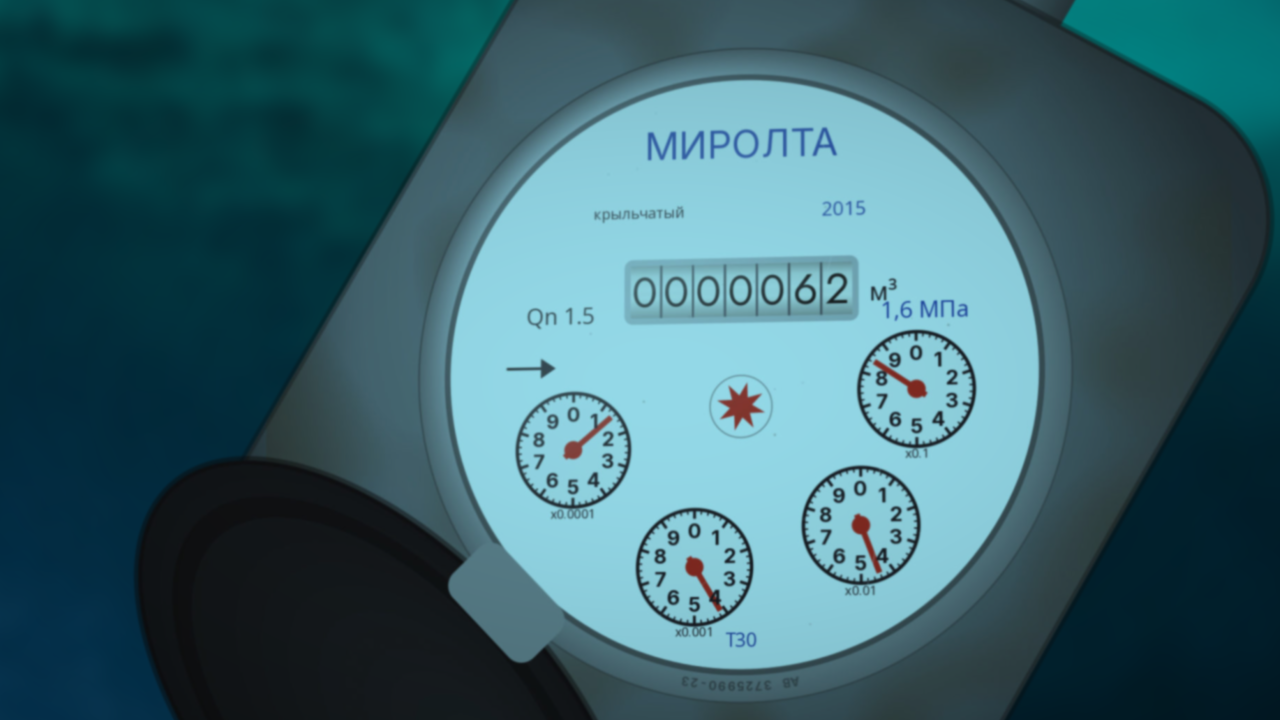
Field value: m³ 62.8441
